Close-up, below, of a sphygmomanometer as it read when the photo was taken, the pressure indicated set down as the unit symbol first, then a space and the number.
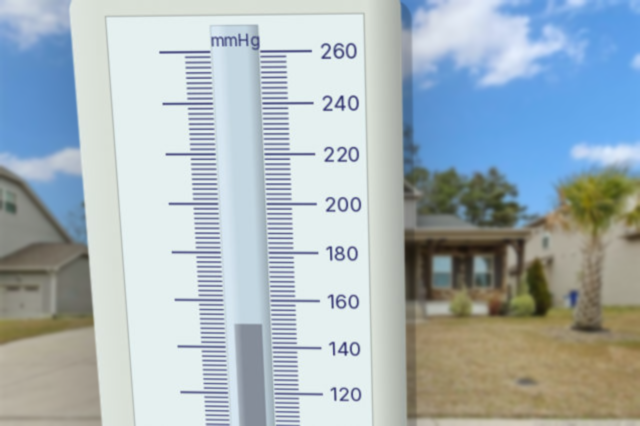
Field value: mmHg 150
